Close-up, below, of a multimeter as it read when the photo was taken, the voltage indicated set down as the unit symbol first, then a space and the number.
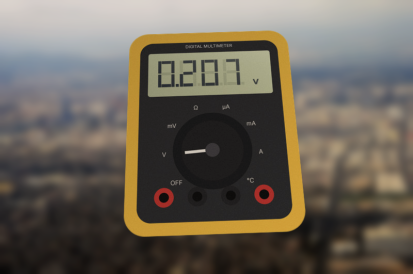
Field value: V 0.207
